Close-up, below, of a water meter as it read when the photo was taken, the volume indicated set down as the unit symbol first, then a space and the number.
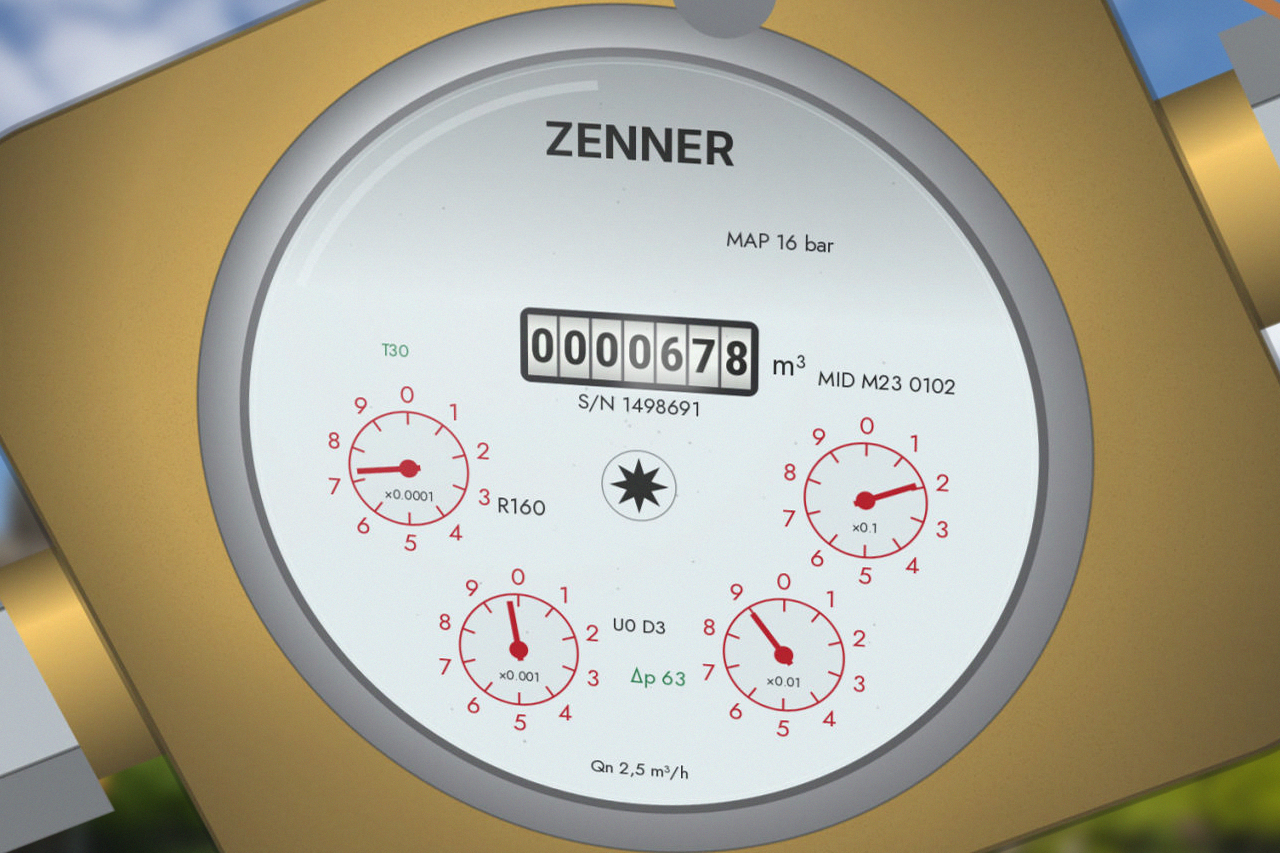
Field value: m³ 678.1897
